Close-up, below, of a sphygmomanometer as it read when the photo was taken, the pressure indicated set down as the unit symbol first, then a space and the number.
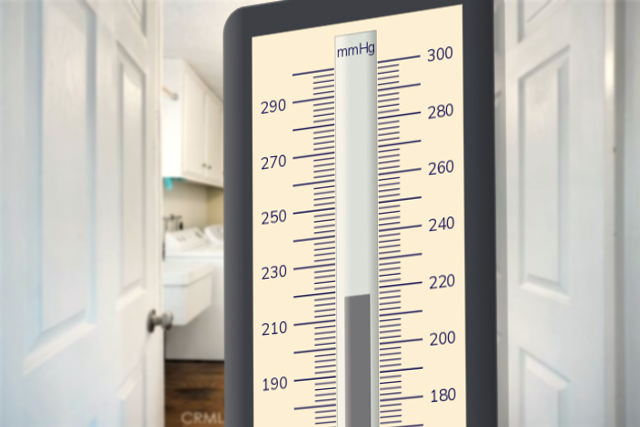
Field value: mmHg 218
